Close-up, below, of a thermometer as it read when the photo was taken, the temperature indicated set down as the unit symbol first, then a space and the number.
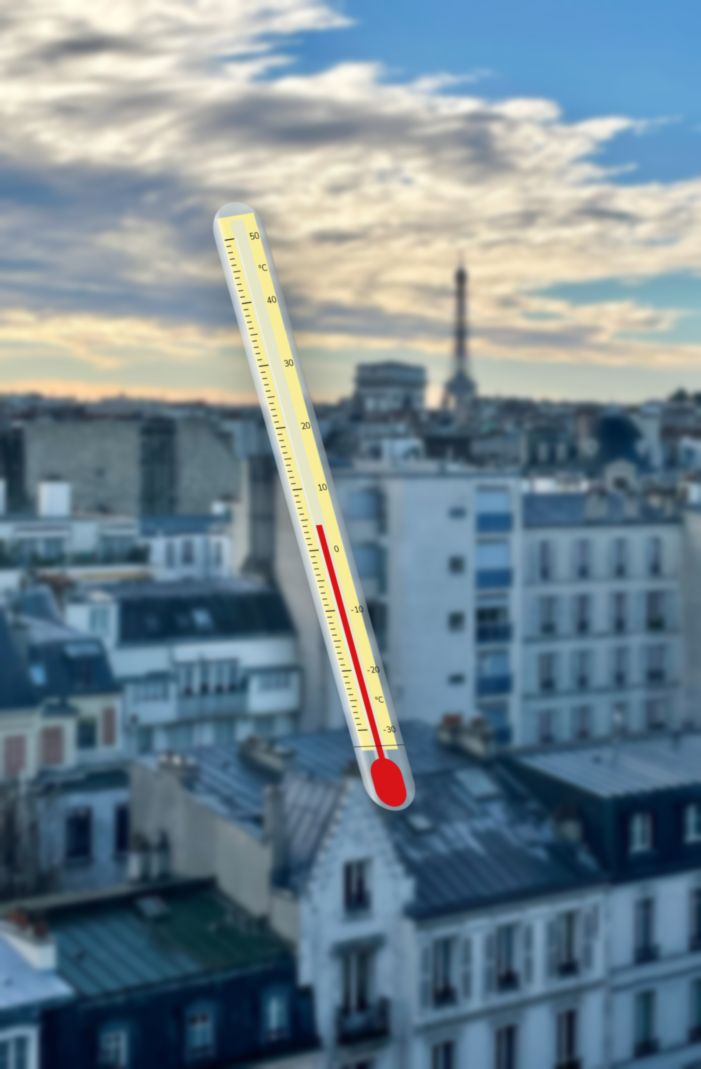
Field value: °C 4
